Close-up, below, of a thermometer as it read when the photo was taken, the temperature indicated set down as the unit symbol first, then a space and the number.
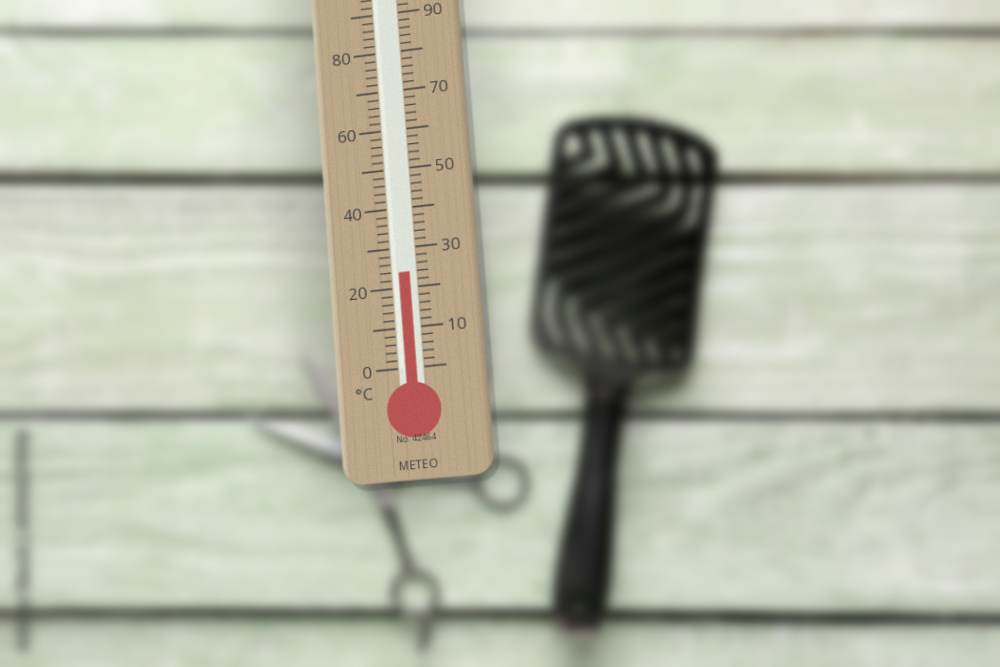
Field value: °C 24
